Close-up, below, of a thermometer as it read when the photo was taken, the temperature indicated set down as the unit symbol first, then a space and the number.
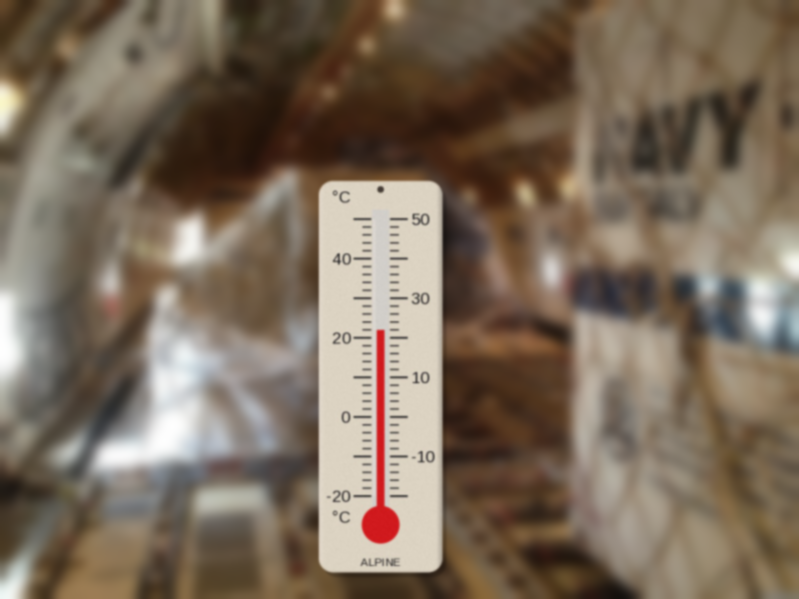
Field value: °C 22
